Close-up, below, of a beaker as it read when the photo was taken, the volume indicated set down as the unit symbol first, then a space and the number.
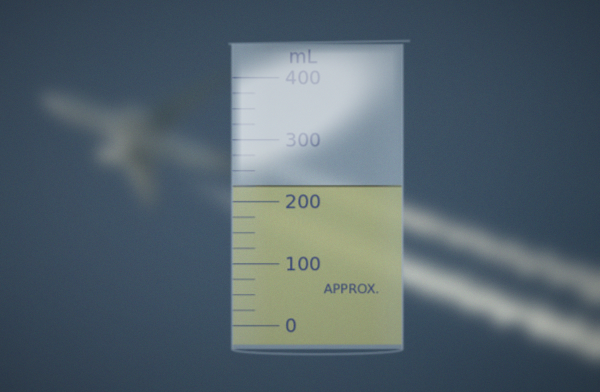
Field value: mL 225
